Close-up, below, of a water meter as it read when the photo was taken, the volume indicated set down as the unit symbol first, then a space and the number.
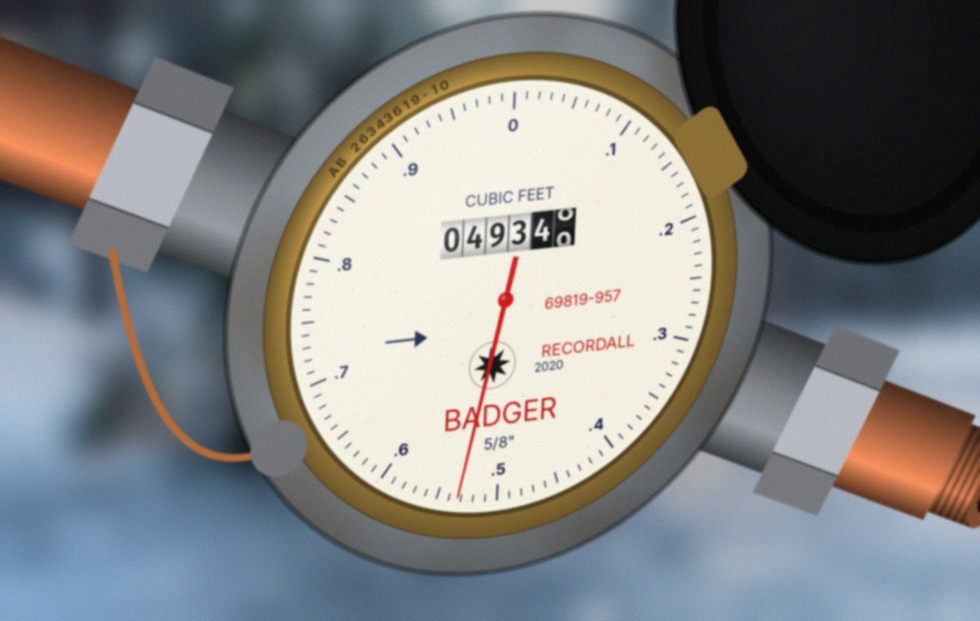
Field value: ft³ 49348.53
